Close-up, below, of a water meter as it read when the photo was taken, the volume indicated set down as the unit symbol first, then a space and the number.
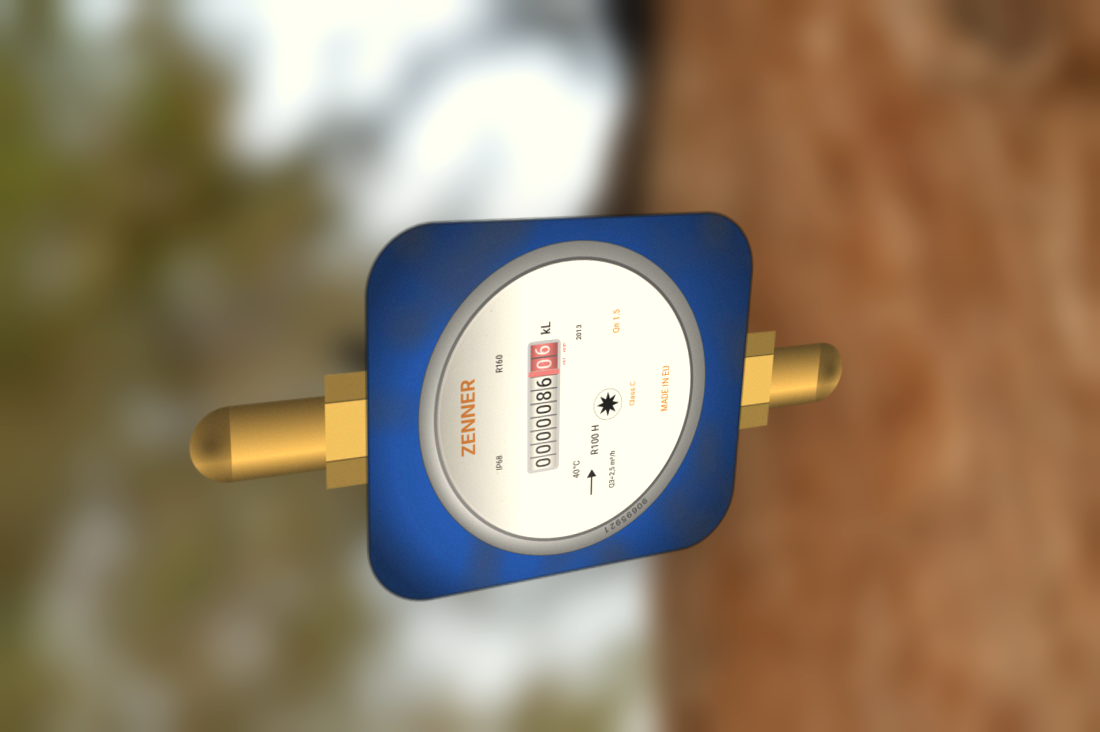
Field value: kL 86.06
